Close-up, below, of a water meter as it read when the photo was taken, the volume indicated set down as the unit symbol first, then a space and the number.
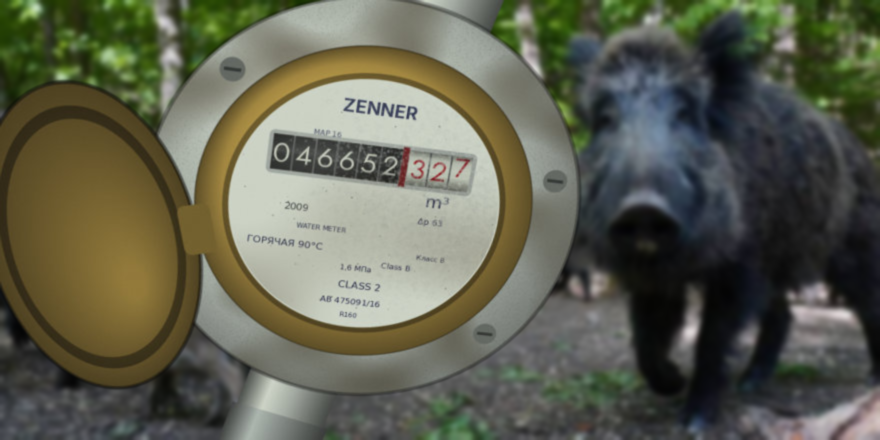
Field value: m³ 46652.327
